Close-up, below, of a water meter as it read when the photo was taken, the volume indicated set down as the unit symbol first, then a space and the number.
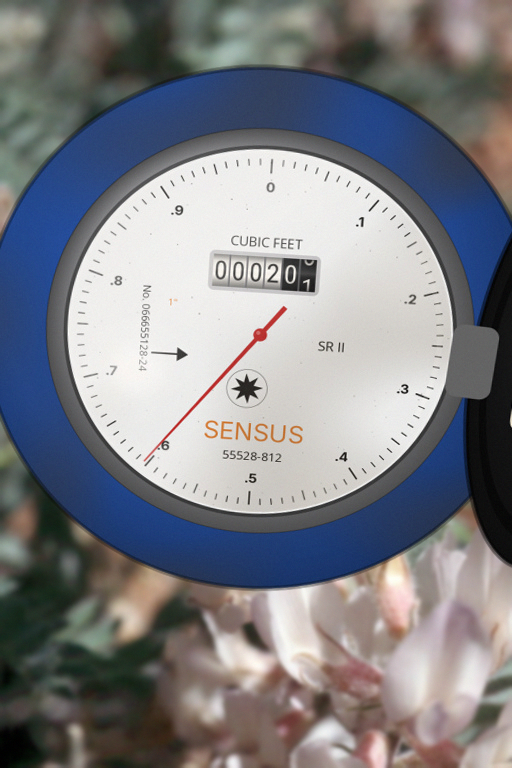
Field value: ft³ 200.60
